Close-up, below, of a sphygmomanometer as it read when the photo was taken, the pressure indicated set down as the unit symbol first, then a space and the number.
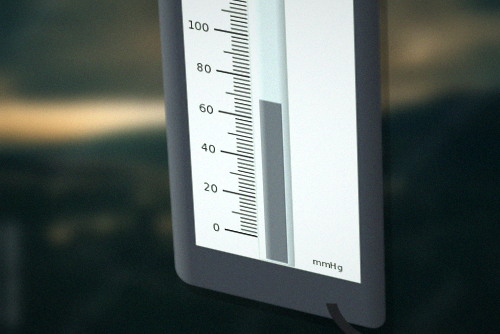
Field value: mmHg 70
